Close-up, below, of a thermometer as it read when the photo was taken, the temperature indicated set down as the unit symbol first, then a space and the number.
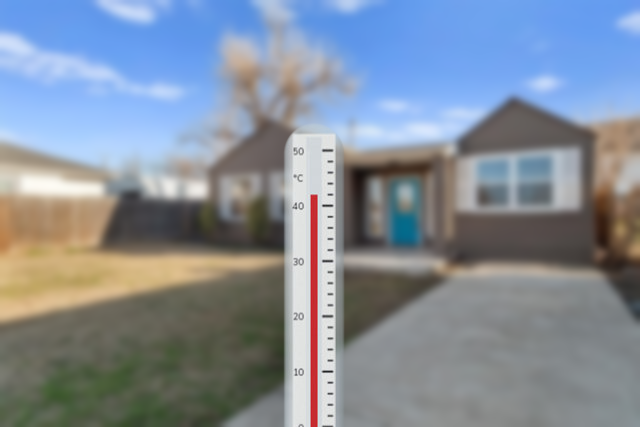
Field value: °C 42
